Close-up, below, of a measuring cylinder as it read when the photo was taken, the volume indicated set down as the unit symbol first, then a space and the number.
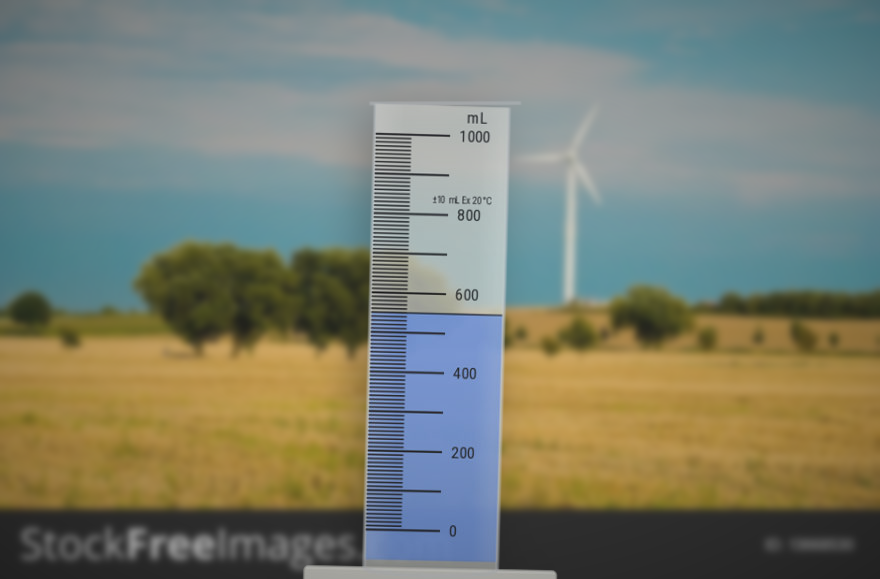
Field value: mL 550
